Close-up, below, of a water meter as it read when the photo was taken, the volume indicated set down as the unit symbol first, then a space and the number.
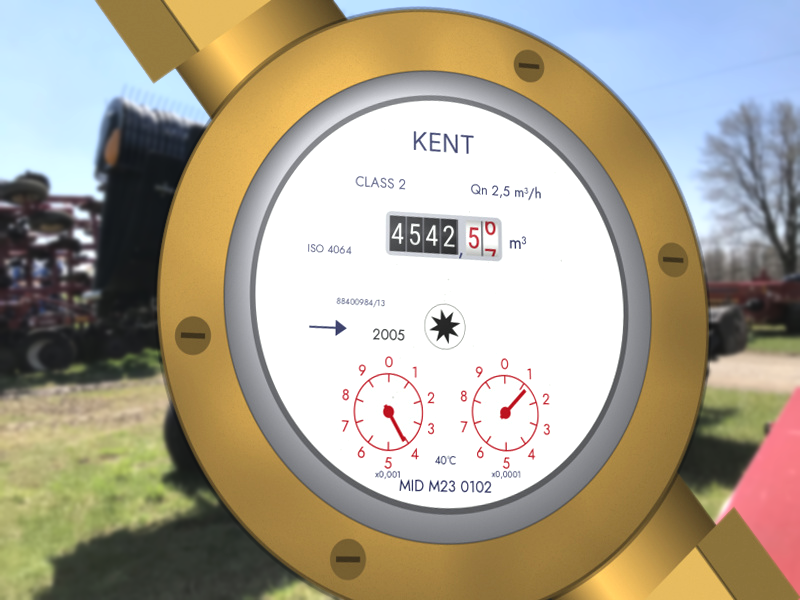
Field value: m³ 4542.5641
